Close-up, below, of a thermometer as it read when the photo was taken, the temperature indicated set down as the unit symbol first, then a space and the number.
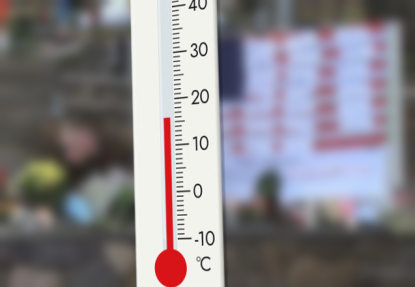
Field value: °C 16
